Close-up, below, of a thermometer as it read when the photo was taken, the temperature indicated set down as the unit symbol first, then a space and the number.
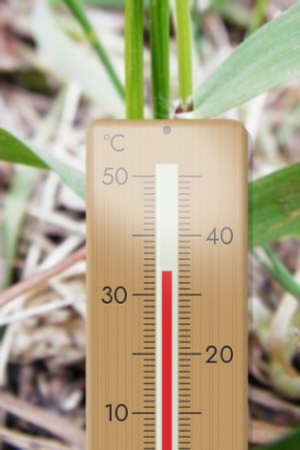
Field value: °C 34
